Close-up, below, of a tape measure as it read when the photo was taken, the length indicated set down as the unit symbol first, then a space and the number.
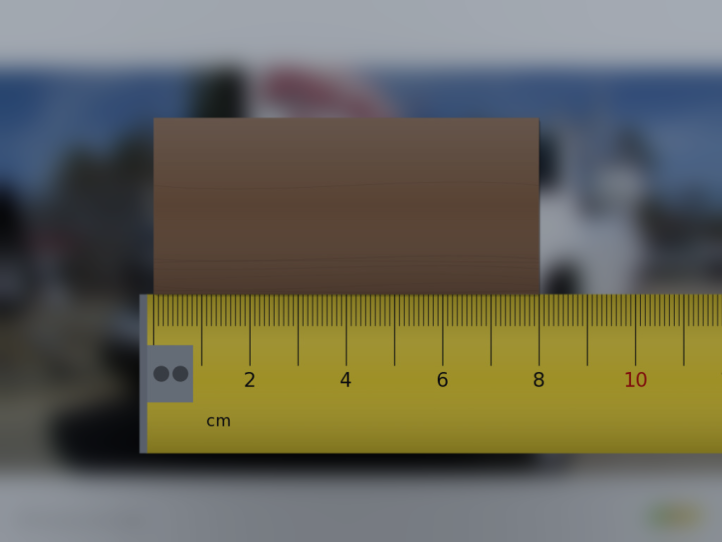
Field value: cm 8
